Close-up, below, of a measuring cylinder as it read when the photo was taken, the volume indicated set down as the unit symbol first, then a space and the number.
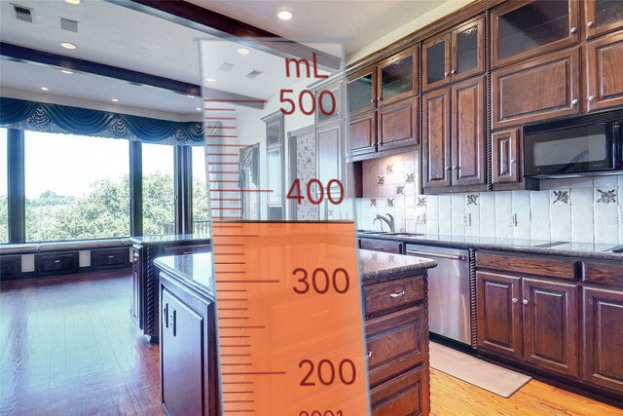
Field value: mL 365
